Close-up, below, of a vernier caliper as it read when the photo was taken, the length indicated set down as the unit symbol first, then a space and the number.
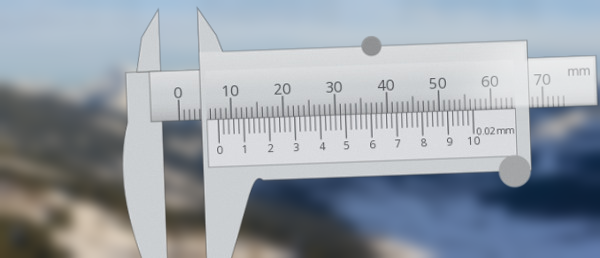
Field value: mm 7.5
